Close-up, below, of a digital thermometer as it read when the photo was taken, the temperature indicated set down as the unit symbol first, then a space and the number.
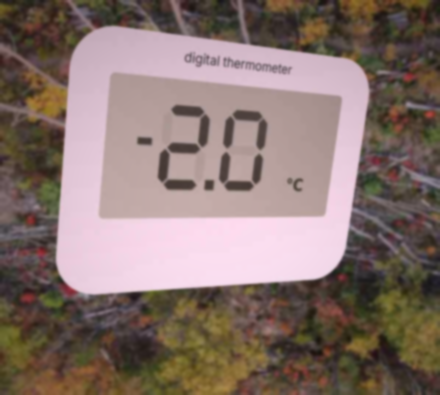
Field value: °C -2.0
